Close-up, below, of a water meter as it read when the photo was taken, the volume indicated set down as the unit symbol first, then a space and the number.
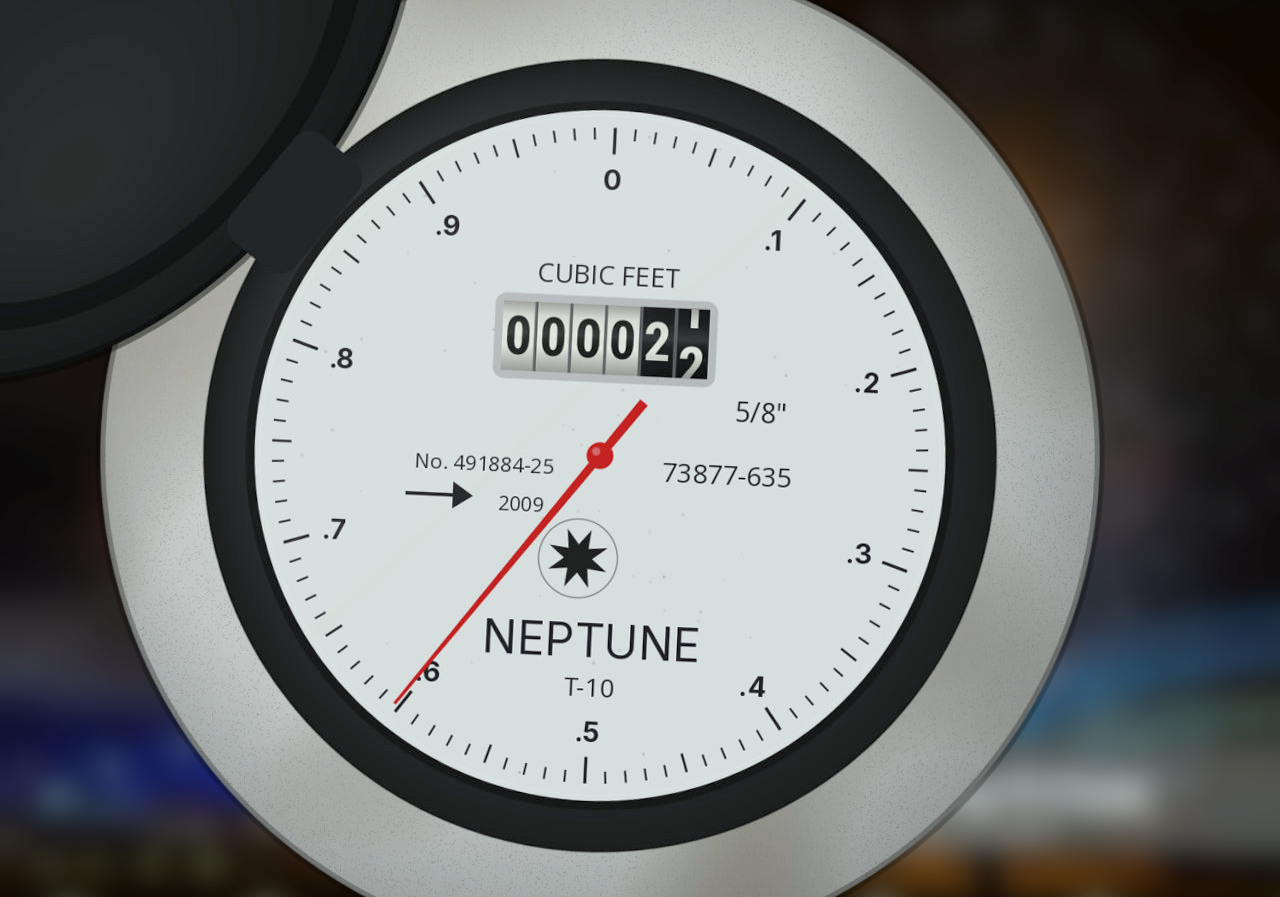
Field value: ft³ 21.60
